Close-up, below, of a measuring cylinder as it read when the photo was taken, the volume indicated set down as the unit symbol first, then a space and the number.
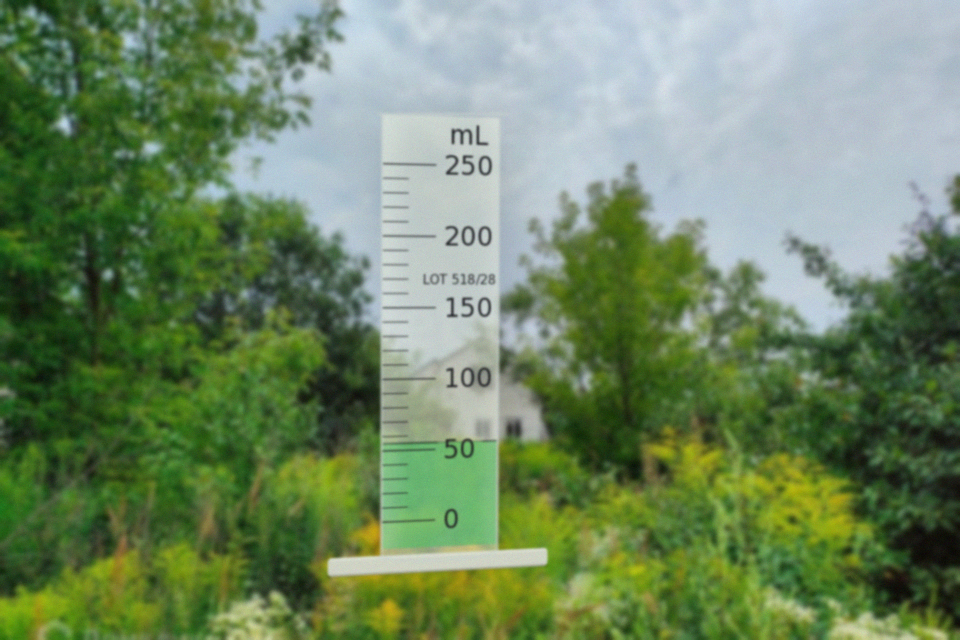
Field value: mL 55
